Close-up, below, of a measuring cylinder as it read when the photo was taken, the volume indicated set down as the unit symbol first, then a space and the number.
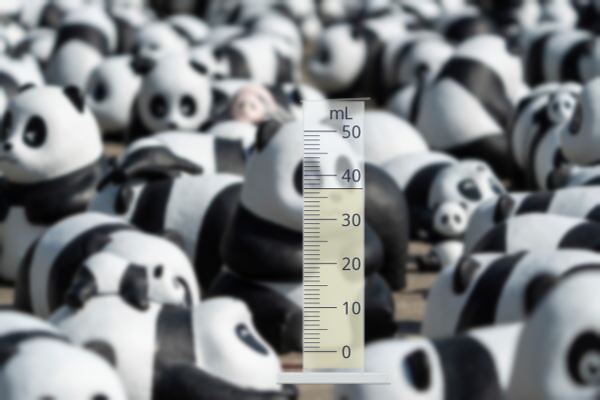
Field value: mL 37
